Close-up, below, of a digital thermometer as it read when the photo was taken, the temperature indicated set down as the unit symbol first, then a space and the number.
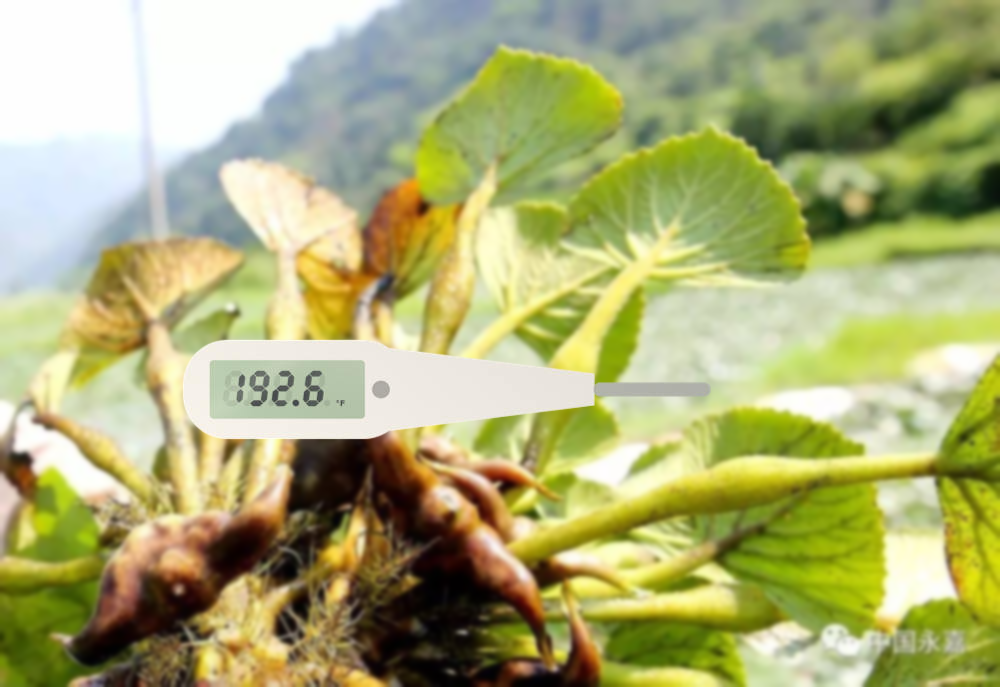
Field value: °F 192.6
